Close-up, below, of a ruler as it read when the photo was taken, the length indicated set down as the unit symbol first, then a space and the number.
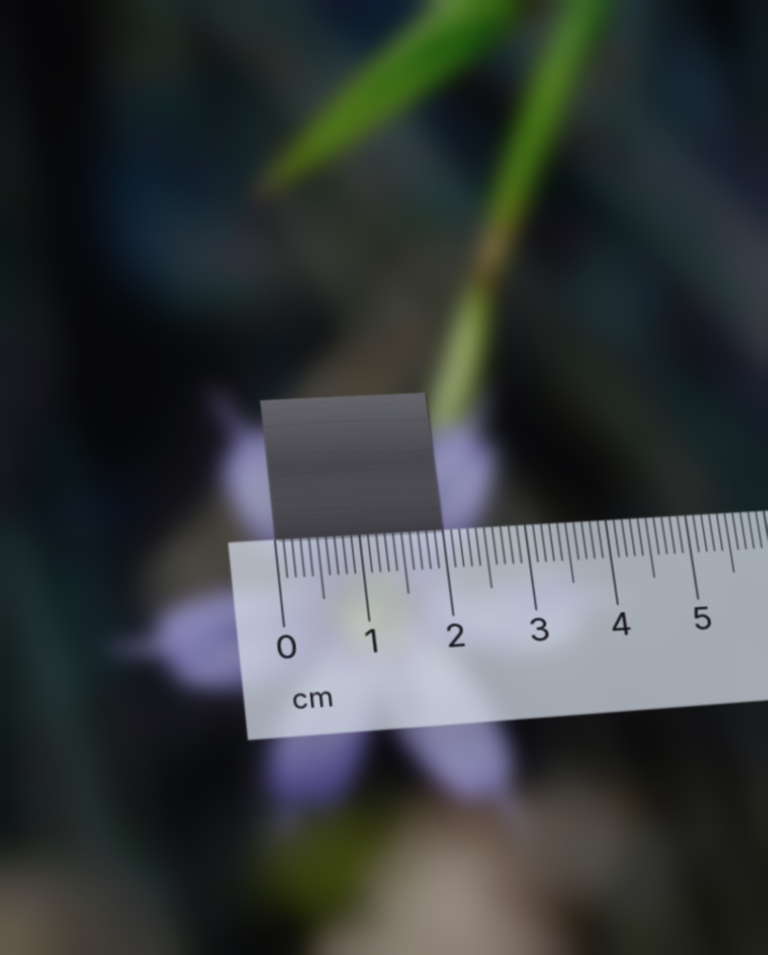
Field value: cm 2
